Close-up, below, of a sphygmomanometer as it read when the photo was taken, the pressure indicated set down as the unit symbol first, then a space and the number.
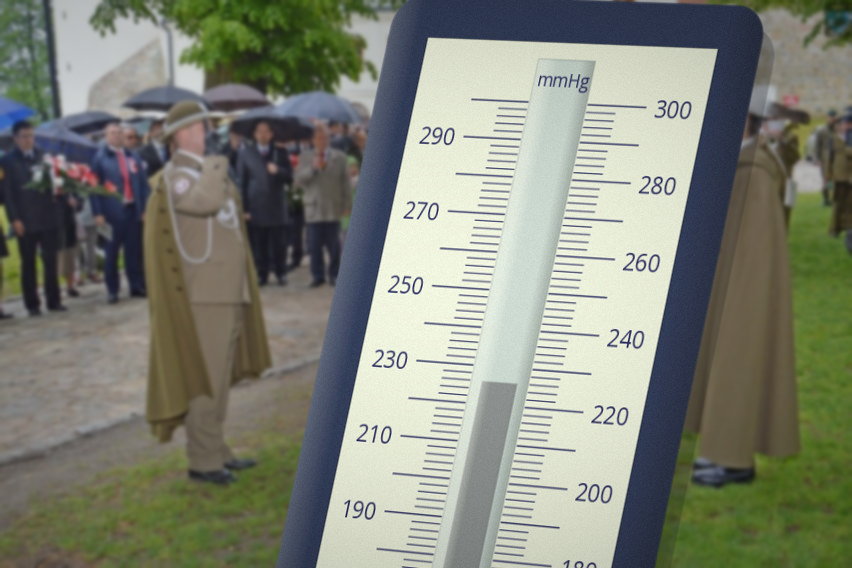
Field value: mmHg 226
